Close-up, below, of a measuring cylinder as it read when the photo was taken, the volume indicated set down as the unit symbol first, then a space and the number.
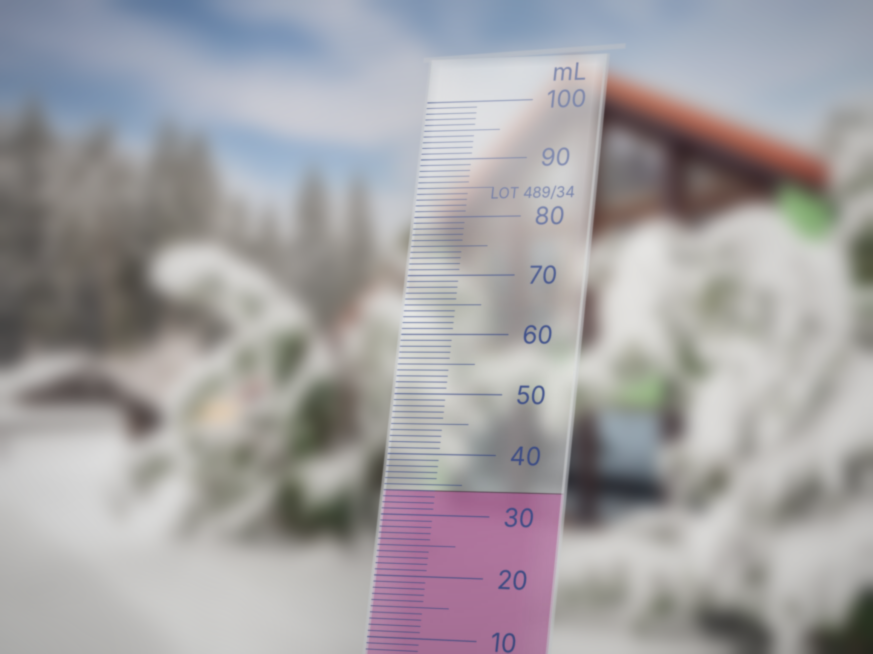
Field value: mL 34
